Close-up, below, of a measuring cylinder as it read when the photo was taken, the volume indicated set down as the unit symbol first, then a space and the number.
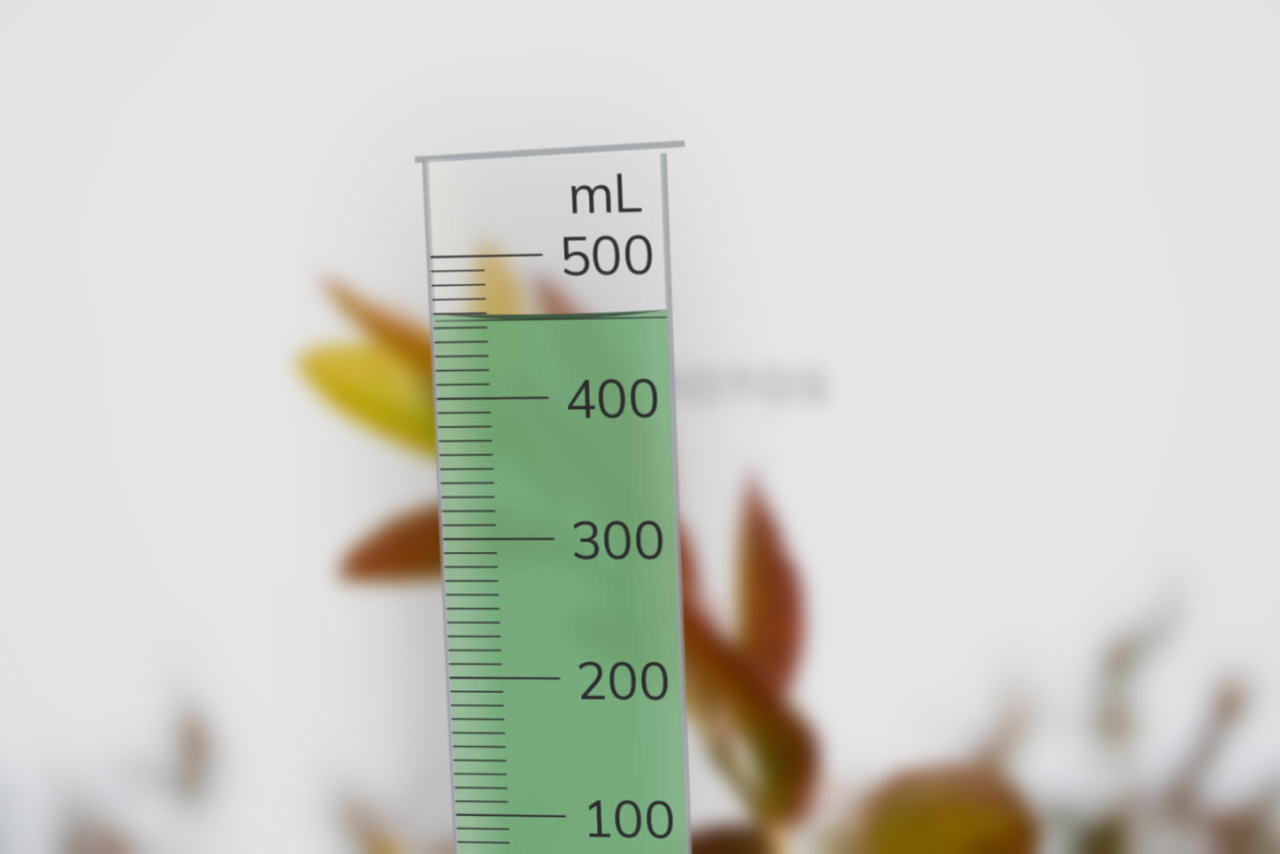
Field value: mL 455
